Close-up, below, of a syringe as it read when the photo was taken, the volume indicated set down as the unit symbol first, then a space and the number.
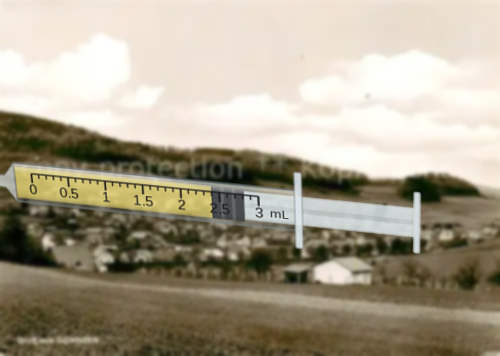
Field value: mL 2.4
